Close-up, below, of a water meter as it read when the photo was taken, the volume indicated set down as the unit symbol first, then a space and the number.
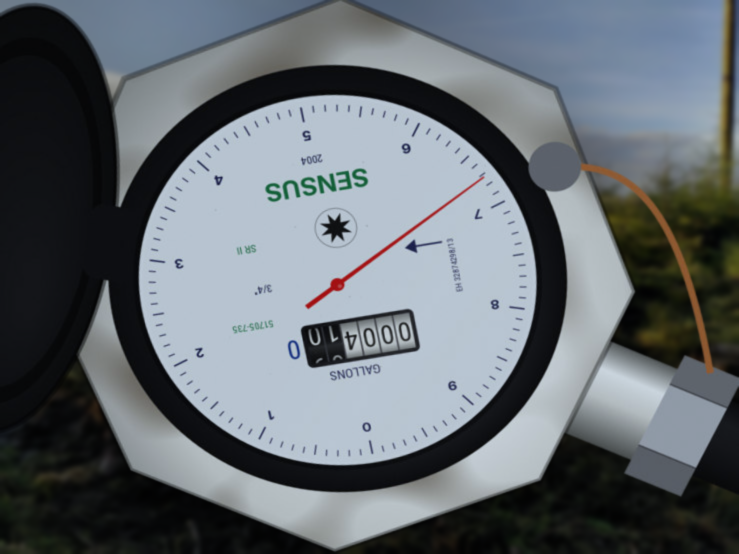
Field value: gal 4096.7
